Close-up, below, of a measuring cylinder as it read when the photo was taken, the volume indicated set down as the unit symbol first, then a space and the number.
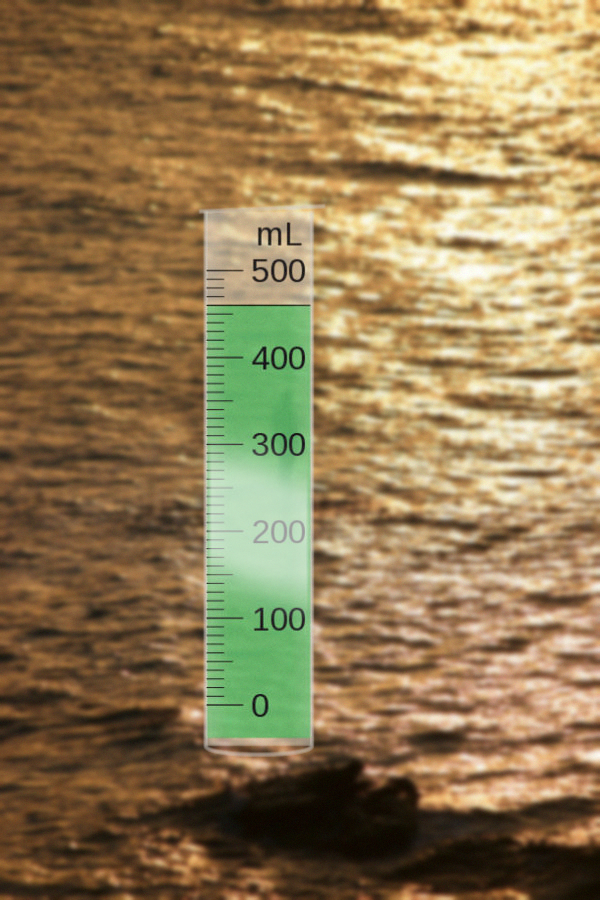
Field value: mL 460
